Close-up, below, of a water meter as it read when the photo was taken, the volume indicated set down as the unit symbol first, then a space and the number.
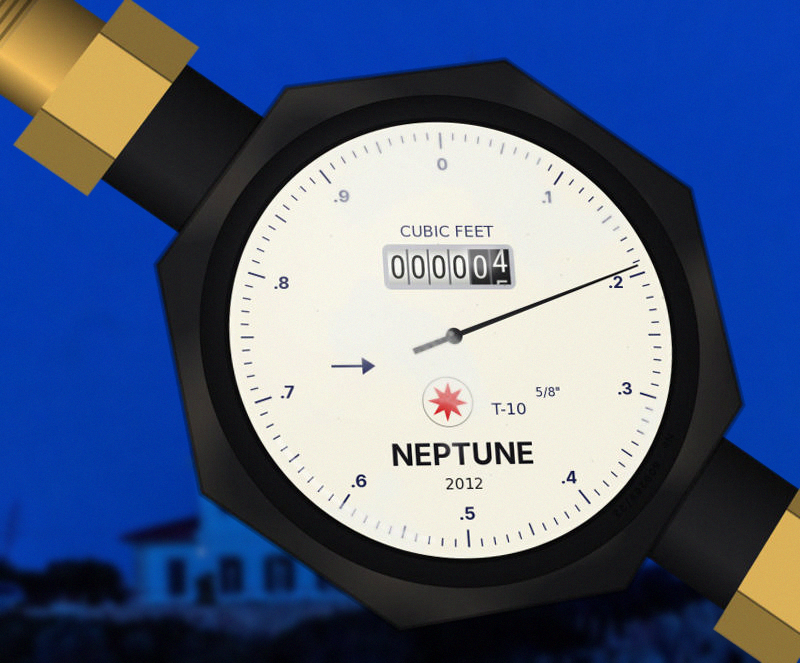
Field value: ft³ 4.19
